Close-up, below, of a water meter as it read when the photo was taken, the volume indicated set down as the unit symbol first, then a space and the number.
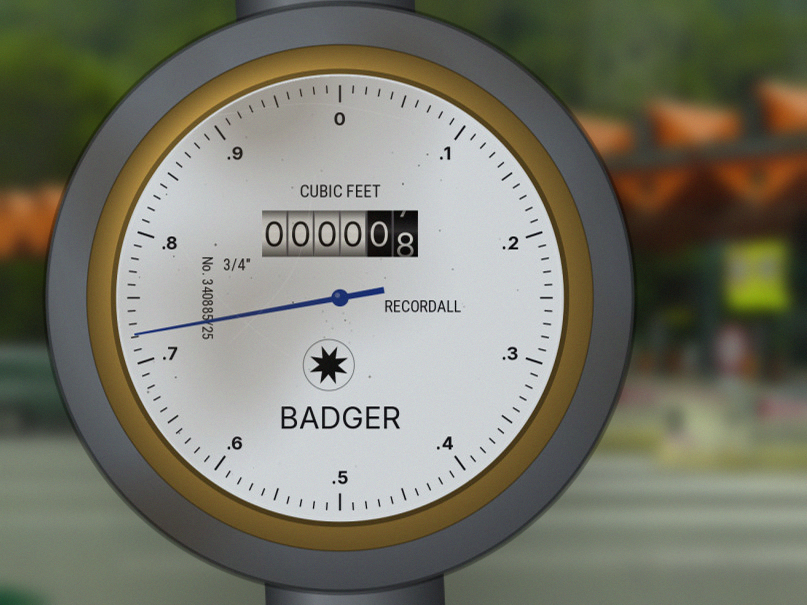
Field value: ft³ 7.72
